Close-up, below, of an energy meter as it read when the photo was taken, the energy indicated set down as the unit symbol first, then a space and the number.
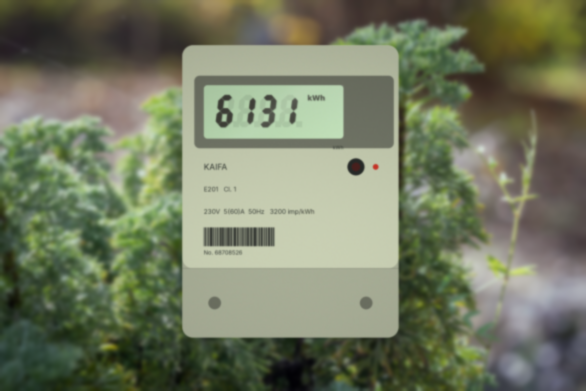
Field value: kWh 6131
